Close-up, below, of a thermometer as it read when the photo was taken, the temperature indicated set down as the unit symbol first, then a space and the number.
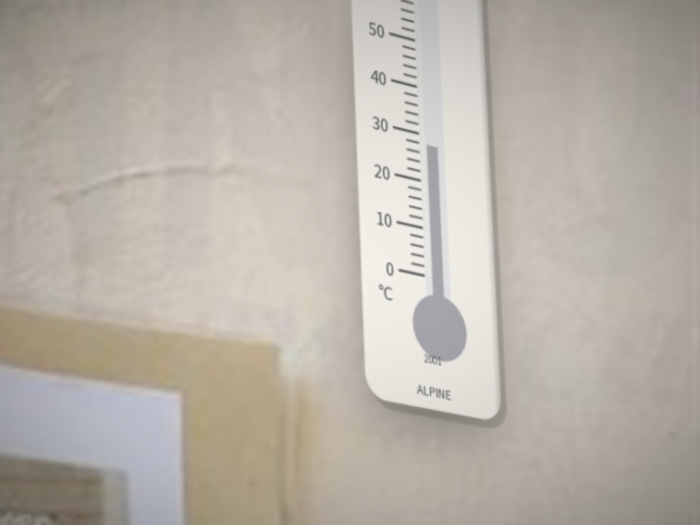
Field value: °C 28
